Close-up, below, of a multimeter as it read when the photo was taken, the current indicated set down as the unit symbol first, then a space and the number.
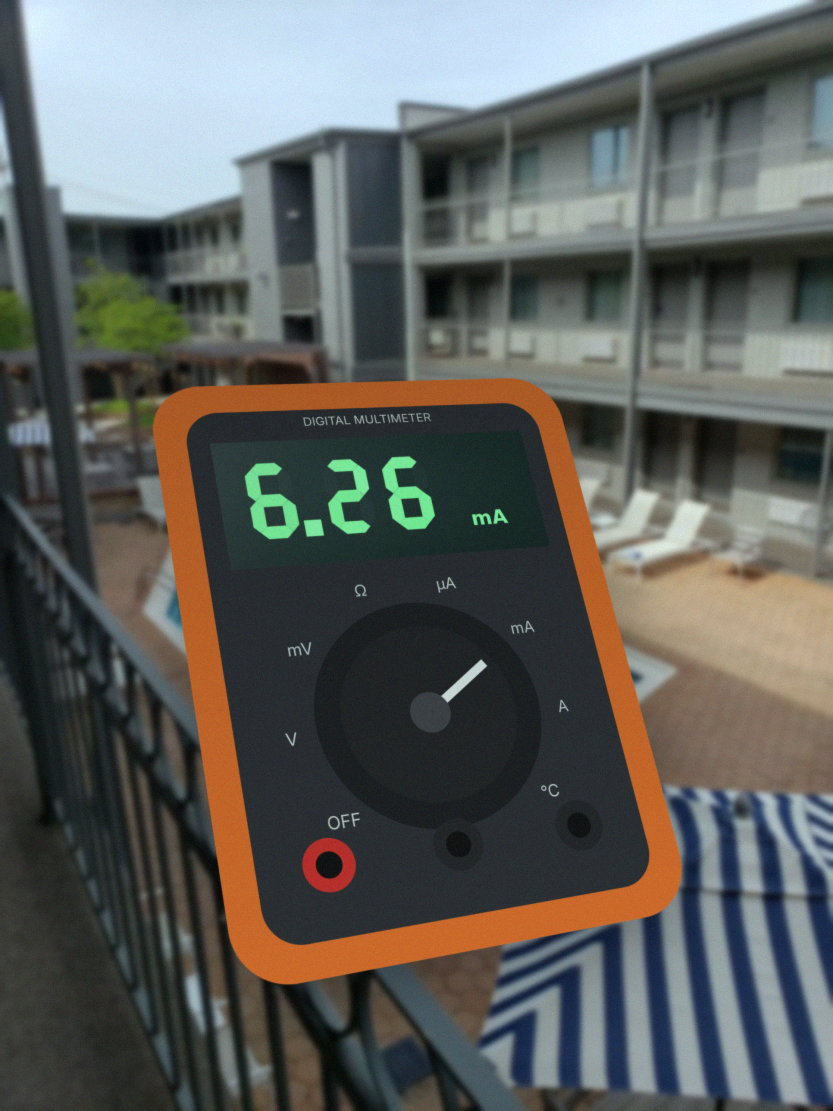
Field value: mA 6.26
